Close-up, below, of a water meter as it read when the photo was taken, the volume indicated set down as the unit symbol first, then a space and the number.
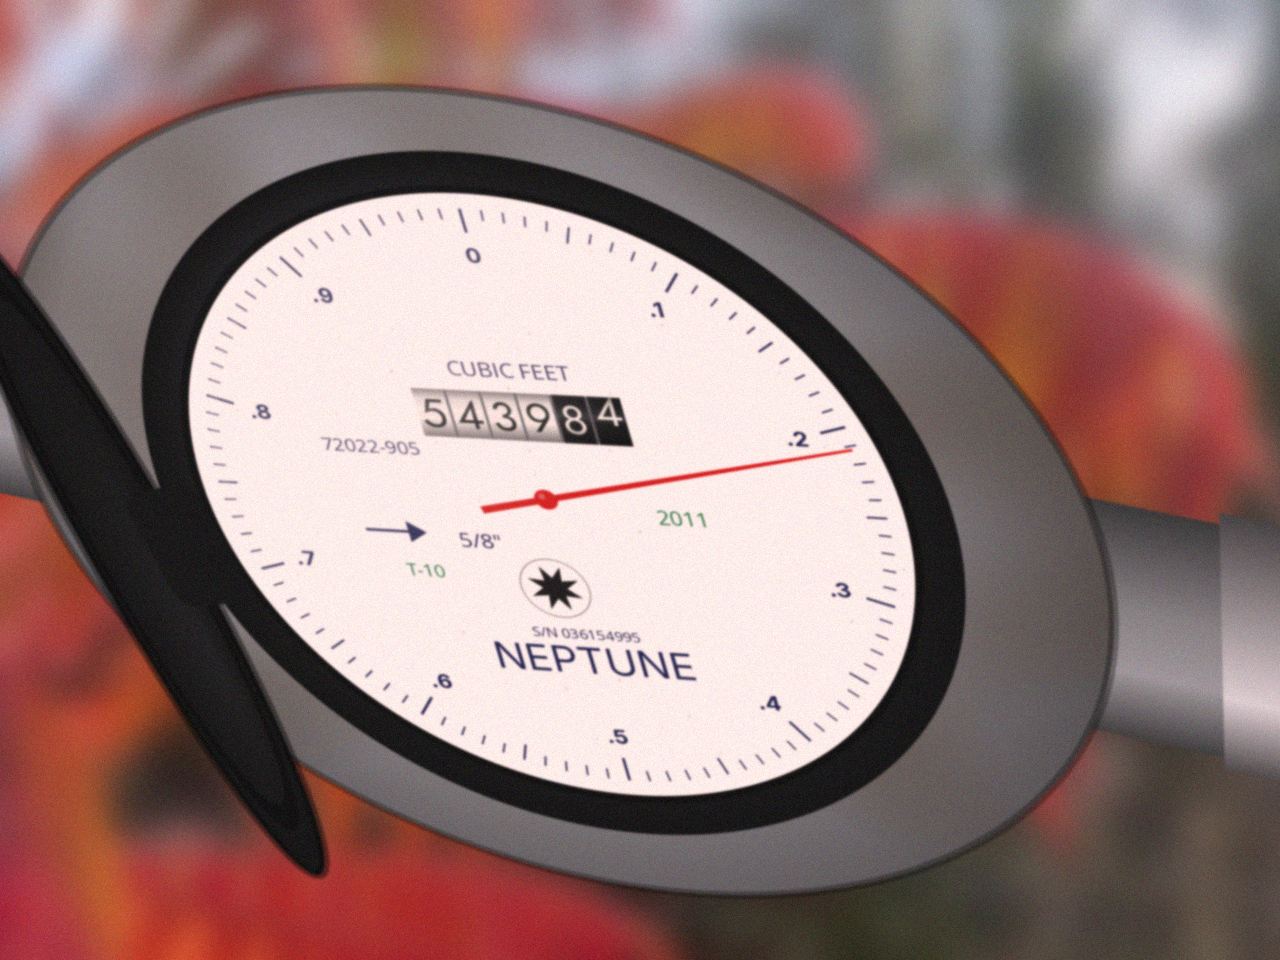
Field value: ft³ 543984.21
